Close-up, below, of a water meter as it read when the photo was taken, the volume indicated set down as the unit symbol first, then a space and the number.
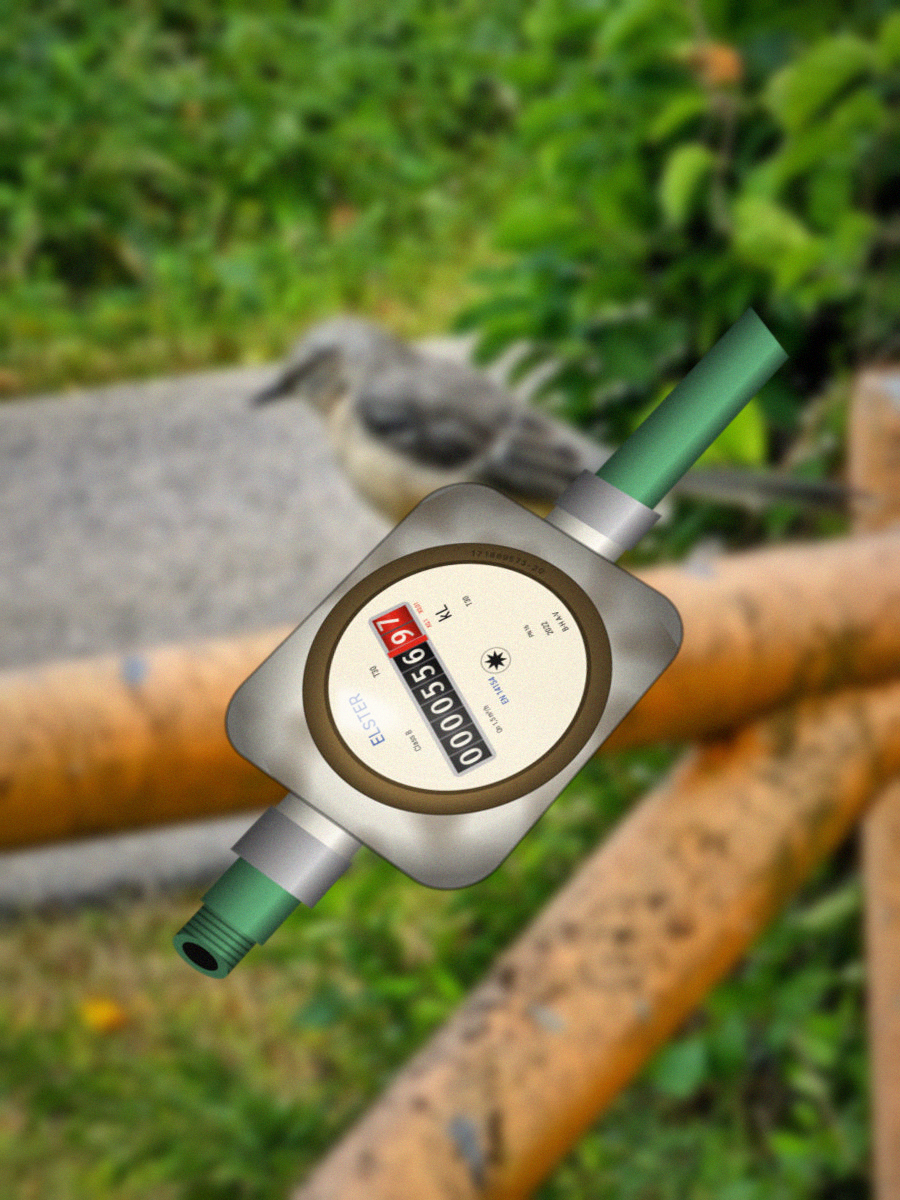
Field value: kL 556.97
